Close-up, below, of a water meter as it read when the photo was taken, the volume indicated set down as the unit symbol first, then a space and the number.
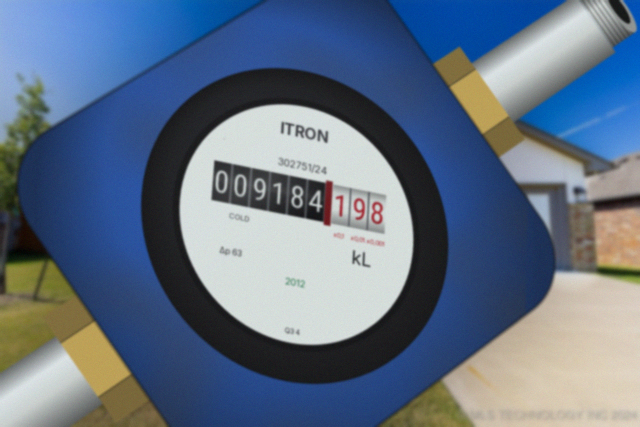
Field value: kL 9184.198
